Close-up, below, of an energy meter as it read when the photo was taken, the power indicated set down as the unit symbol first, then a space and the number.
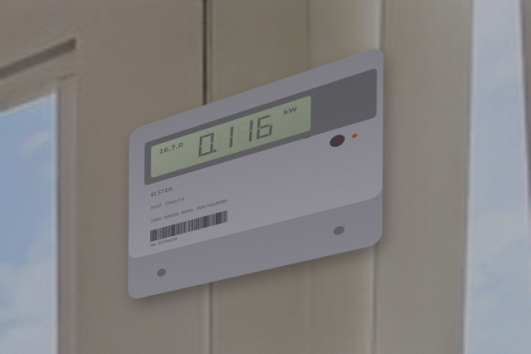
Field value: kW 0.116
